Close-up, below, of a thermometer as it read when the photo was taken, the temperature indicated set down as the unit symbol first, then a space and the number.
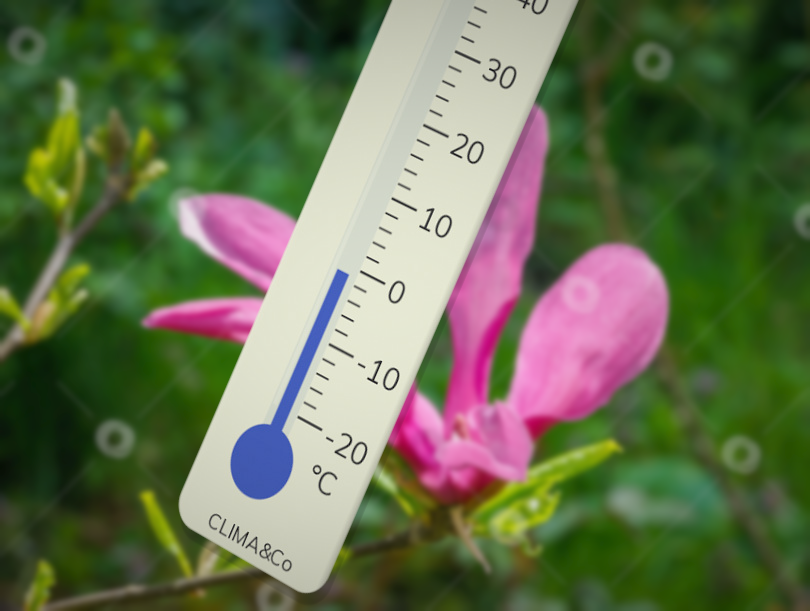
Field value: °C -1
